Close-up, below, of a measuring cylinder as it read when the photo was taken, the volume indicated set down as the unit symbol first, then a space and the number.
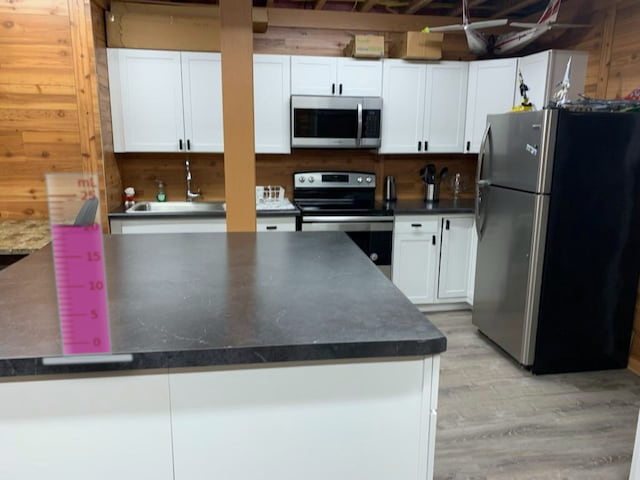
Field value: mL 20
